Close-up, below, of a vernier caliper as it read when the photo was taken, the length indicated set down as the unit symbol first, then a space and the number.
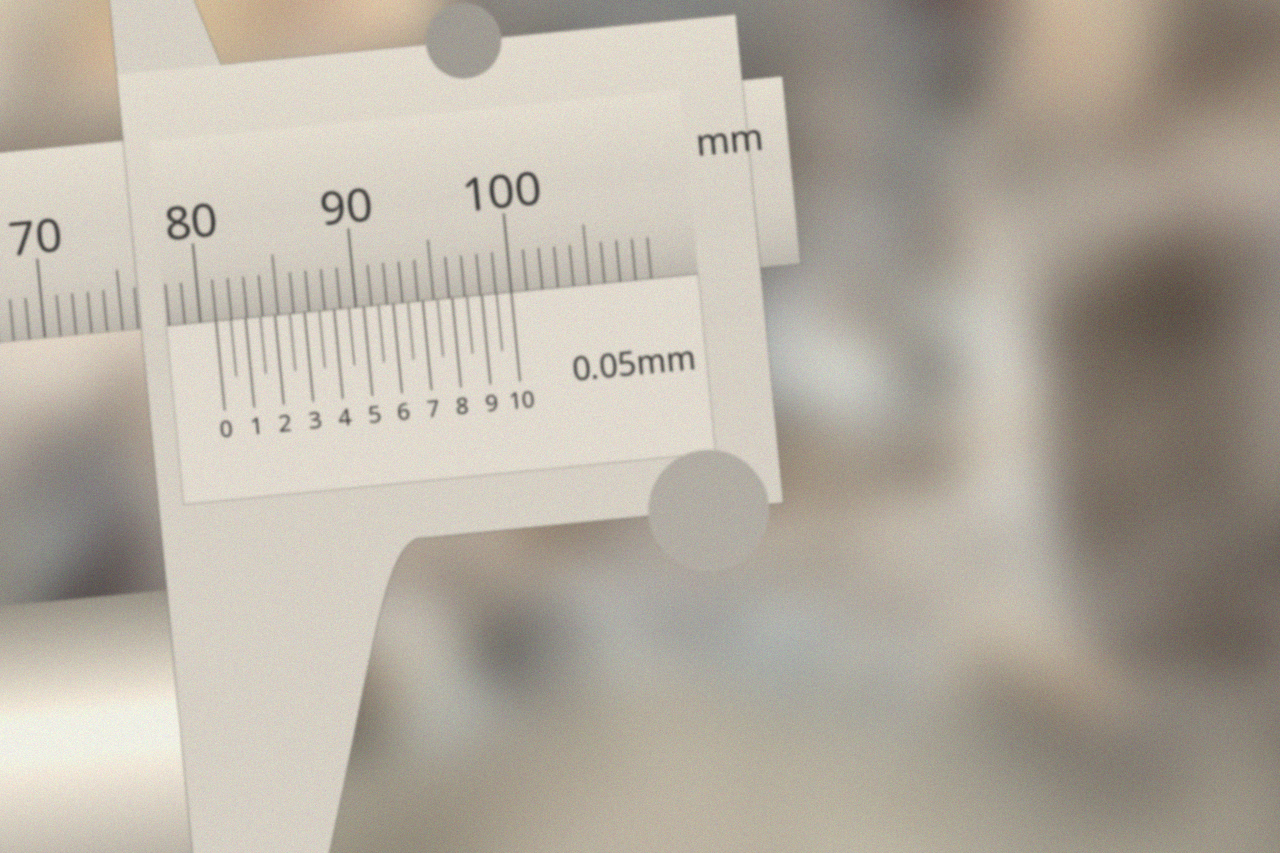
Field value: mm 81.0
